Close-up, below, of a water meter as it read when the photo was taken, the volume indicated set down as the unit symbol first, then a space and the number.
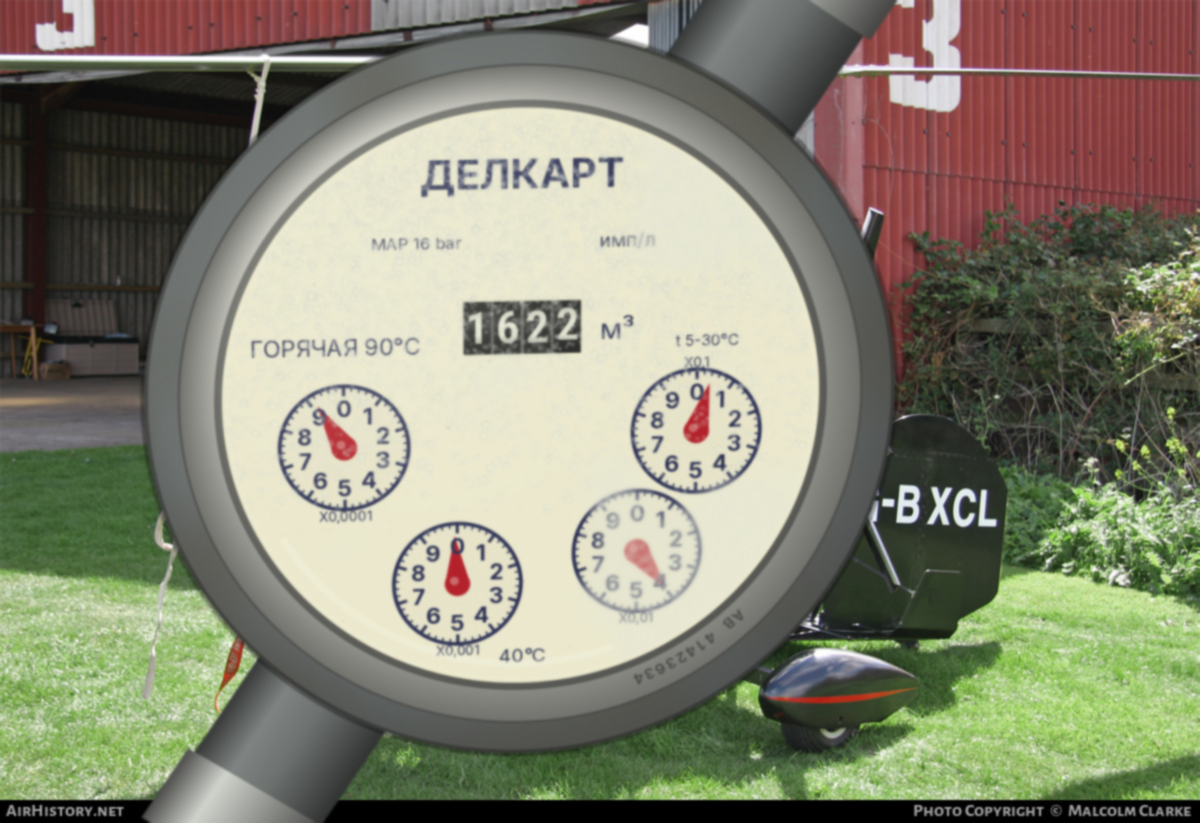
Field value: m³ 1622.0399
